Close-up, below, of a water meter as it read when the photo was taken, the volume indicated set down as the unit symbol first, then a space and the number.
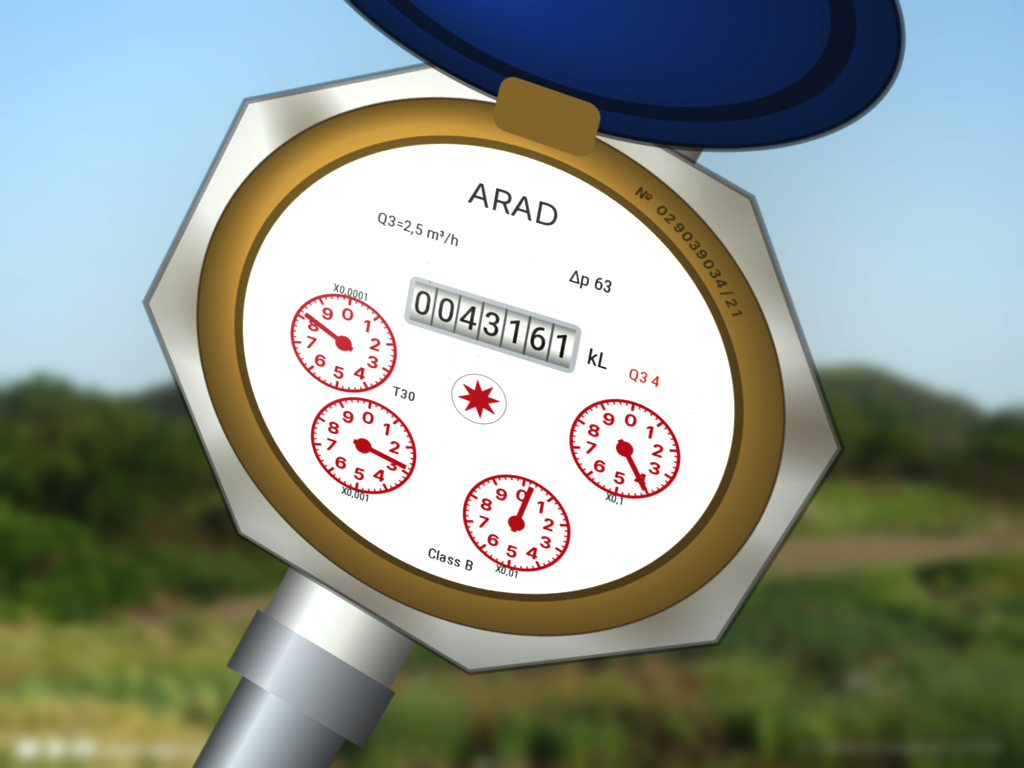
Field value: kL 43161.4028
